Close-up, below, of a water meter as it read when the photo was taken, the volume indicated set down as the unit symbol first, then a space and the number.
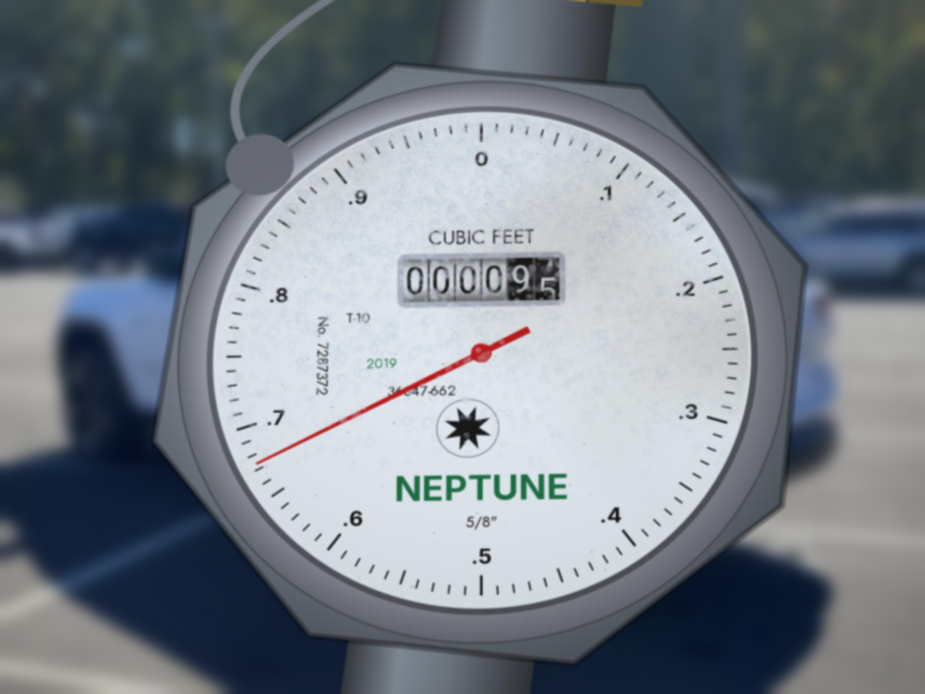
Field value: ft³ 94.67
